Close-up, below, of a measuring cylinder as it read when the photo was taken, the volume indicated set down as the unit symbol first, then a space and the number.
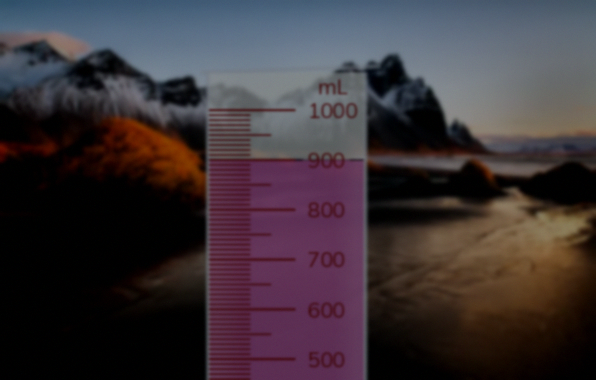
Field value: mL 900
